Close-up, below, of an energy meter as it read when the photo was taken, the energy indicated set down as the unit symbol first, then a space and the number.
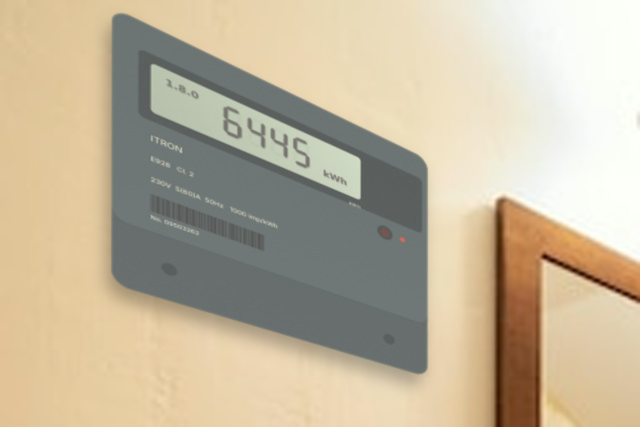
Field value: kWh 6445
